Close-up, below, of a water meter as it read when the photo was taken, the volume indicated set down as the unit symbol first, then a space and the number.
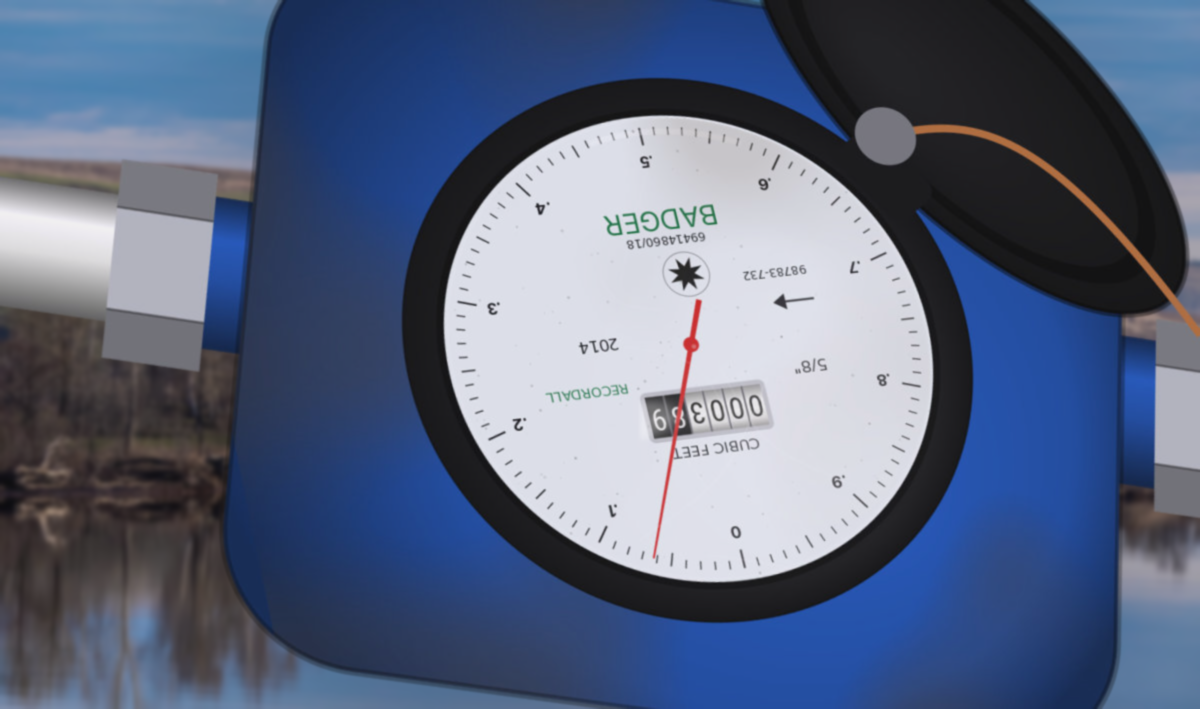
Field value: ft³ 389.06
